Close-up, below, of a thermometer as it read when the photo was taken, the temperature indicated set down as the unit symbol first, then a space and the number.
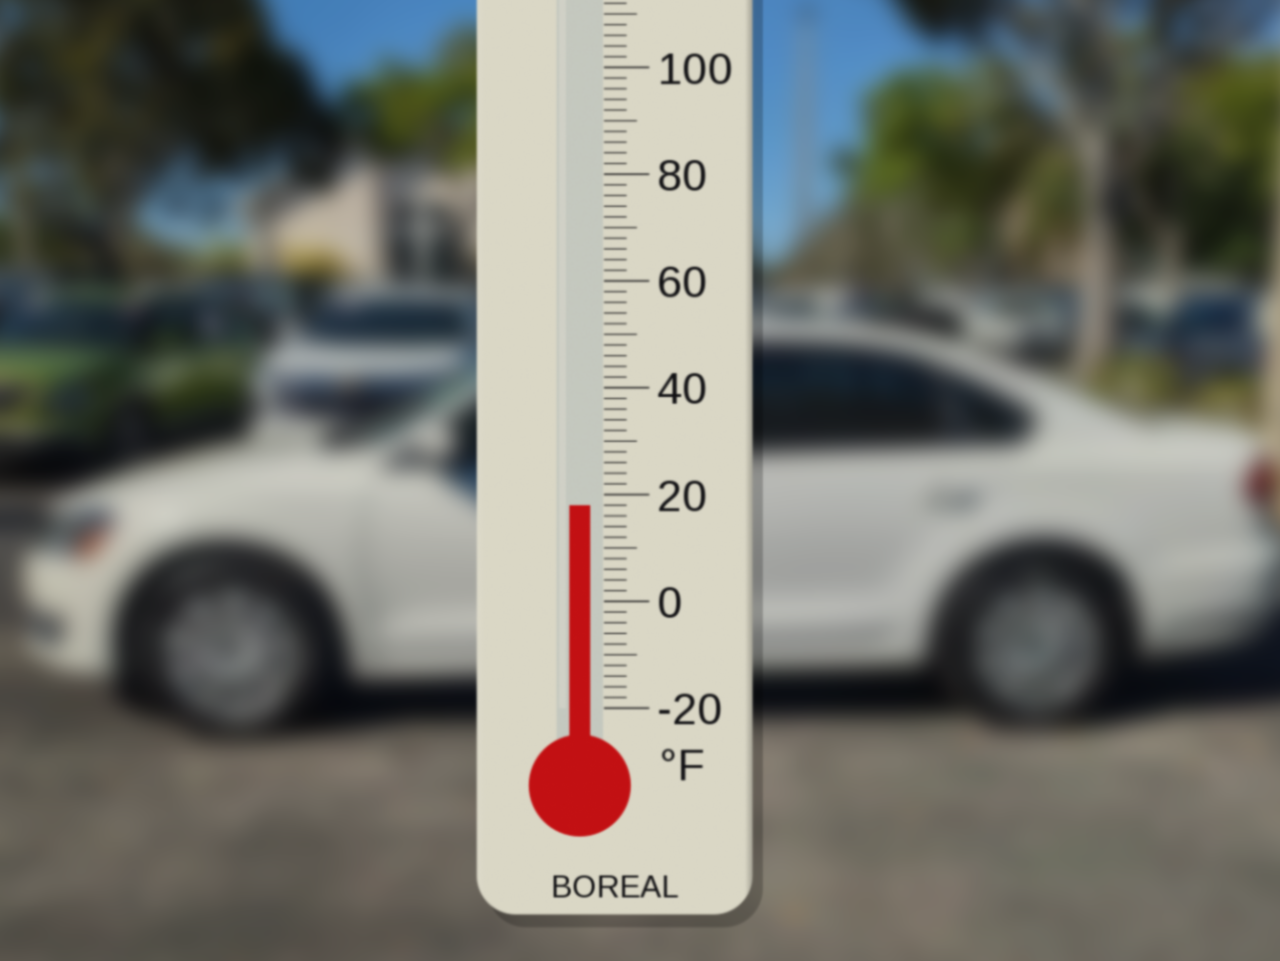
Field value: °F 18
